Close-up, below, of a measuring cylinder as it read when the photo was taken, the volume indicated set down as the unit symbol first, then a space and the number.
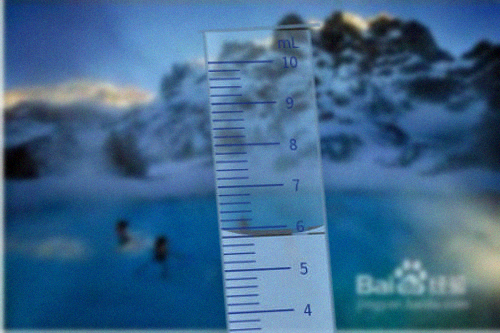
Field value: mL 5.8
